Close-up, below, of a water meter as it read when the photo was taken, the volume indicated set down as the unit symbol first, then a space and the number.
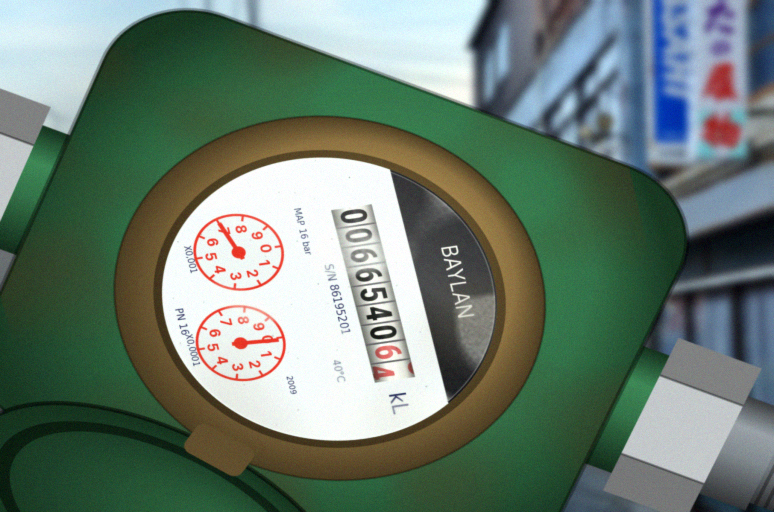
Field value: kL 66540.6370
